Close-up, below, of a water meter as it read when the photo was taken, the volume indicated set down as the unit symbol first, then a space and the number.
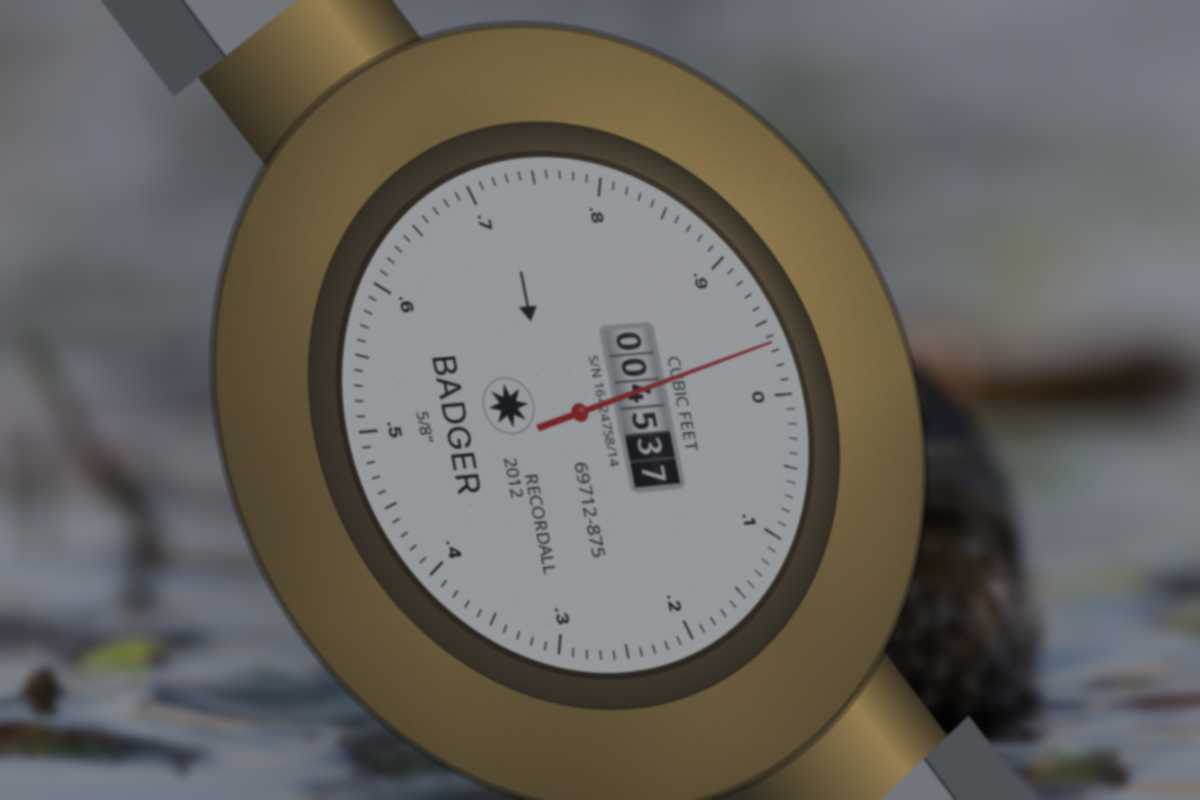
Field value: ft³ 4536.96
